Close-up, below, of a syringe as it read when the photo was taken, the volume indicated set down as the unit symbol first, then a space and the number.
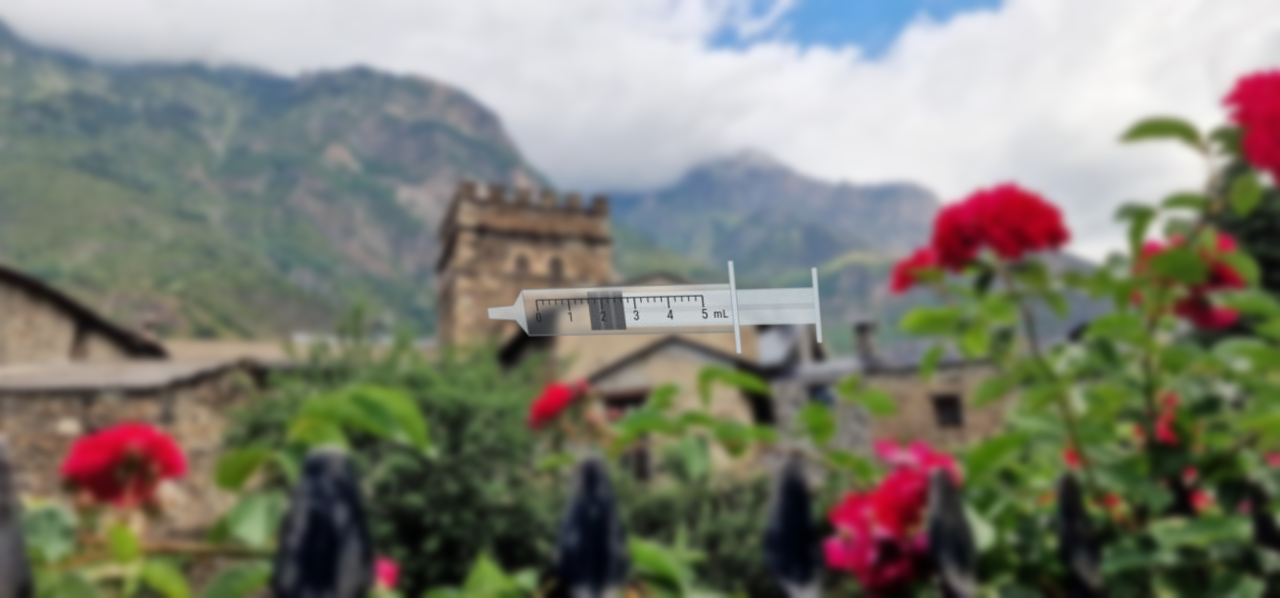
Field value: mL 1.6
